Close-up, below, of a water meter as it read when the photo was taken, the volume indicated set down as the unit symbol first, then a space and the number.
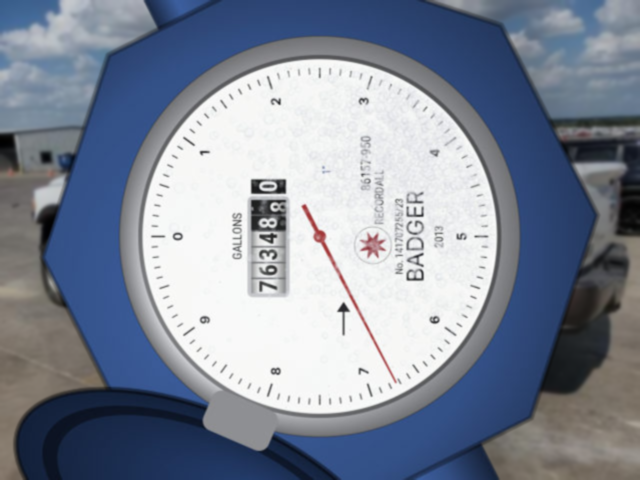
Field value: gal 7634876.7
